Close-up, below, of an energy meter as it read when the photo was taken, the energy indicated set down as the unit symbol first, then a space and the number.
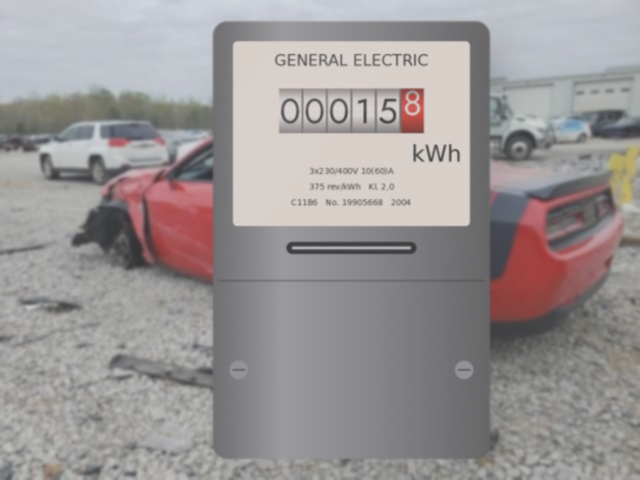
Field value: kWh 15.8
